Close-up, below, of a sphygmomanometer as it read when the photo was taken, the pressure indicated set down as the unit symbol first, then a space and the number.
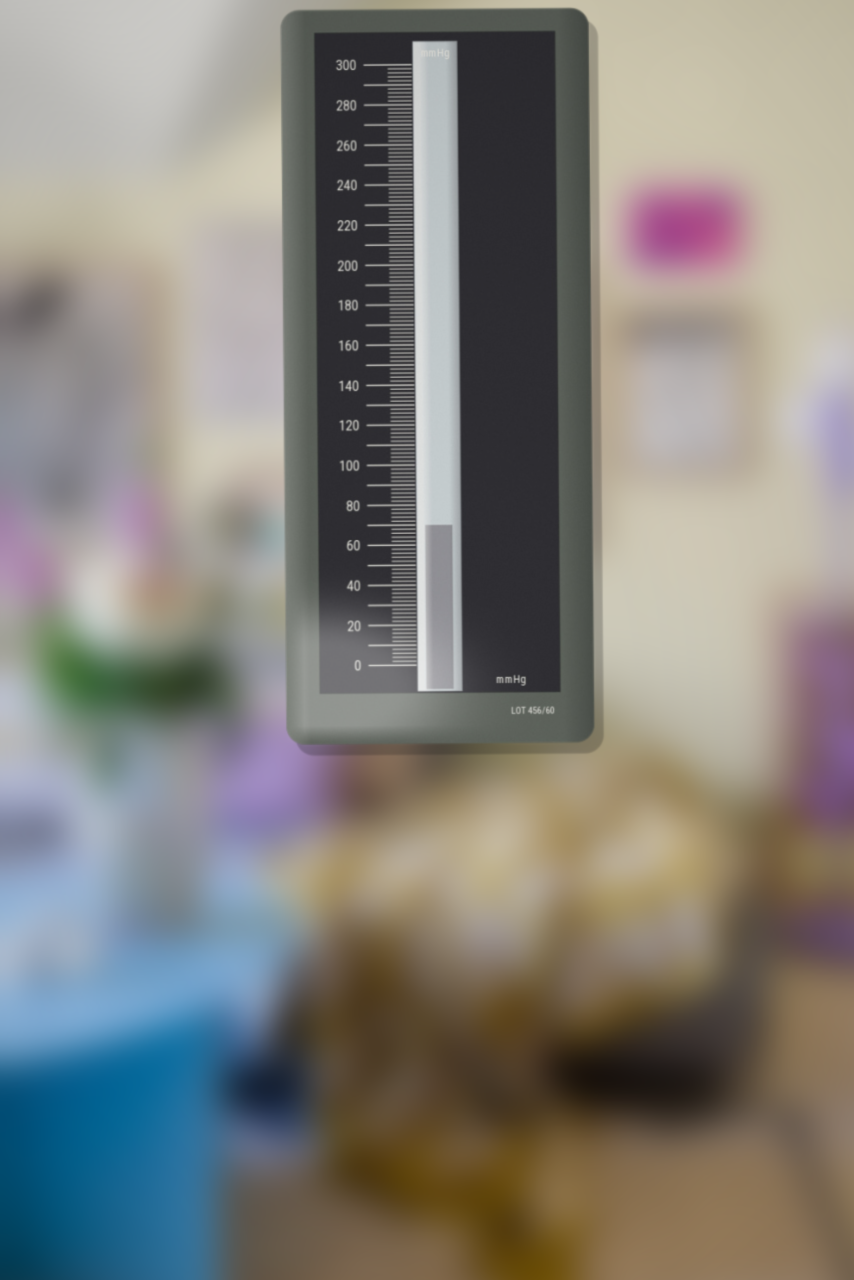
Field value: mmHg 70
